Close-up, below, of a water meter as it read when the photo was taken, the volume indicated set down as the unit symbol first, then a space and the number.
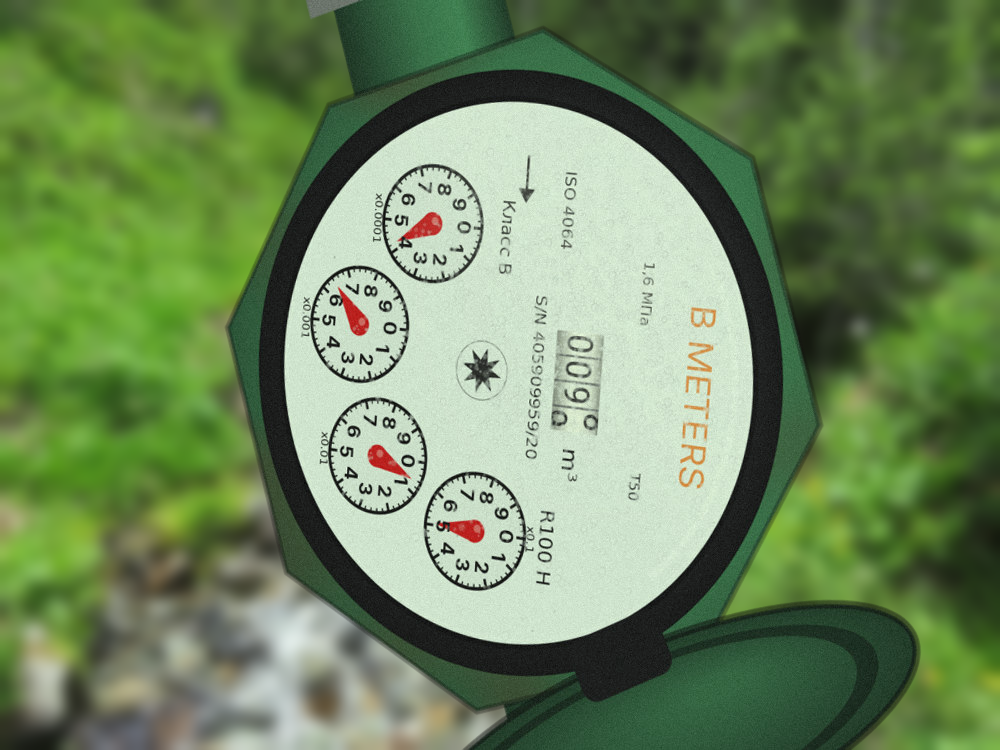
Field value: m³ 98.5064
